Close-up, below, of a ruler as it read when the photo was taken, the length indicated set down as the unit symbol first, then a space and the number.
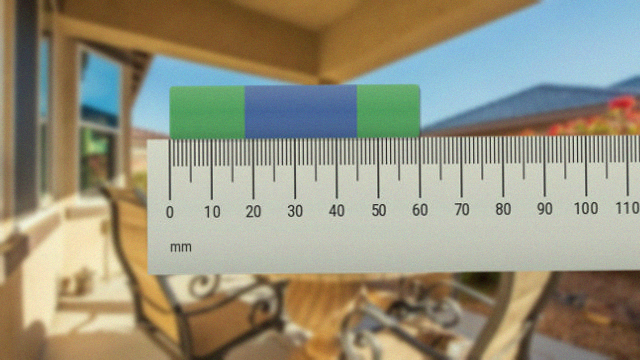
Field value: mm 60
